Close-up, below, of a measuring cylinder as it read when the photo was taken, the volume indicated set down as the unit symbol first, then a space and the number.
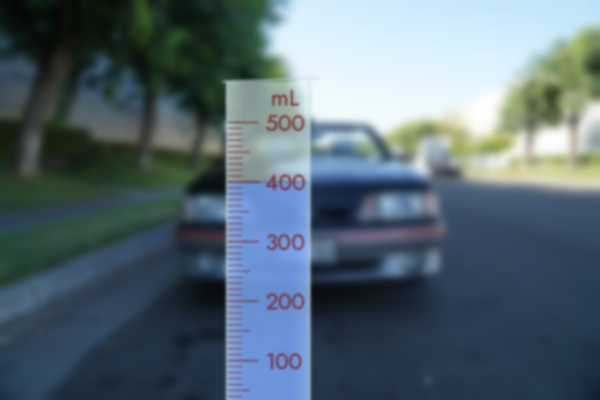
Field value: mL 400
